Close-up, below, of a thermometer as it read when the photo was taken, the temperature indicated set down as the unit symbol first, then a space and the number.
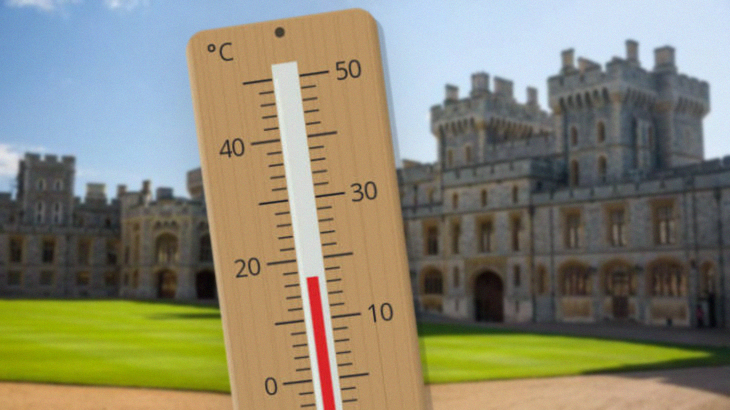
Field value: °C 17
